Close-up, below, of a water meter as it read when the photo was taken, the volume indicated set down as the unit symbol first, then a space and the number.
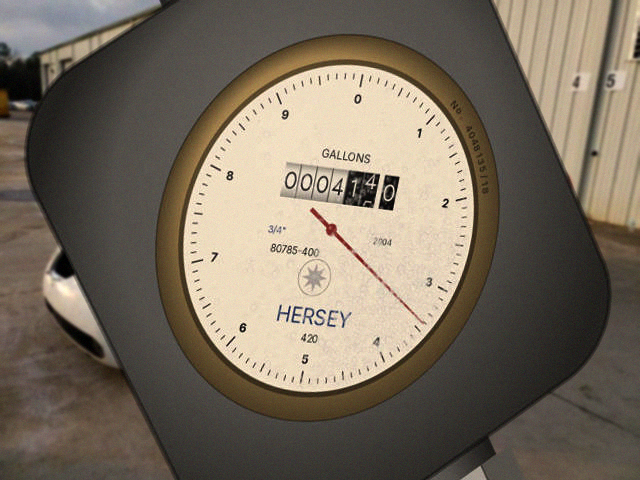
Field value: gal 4143.4
